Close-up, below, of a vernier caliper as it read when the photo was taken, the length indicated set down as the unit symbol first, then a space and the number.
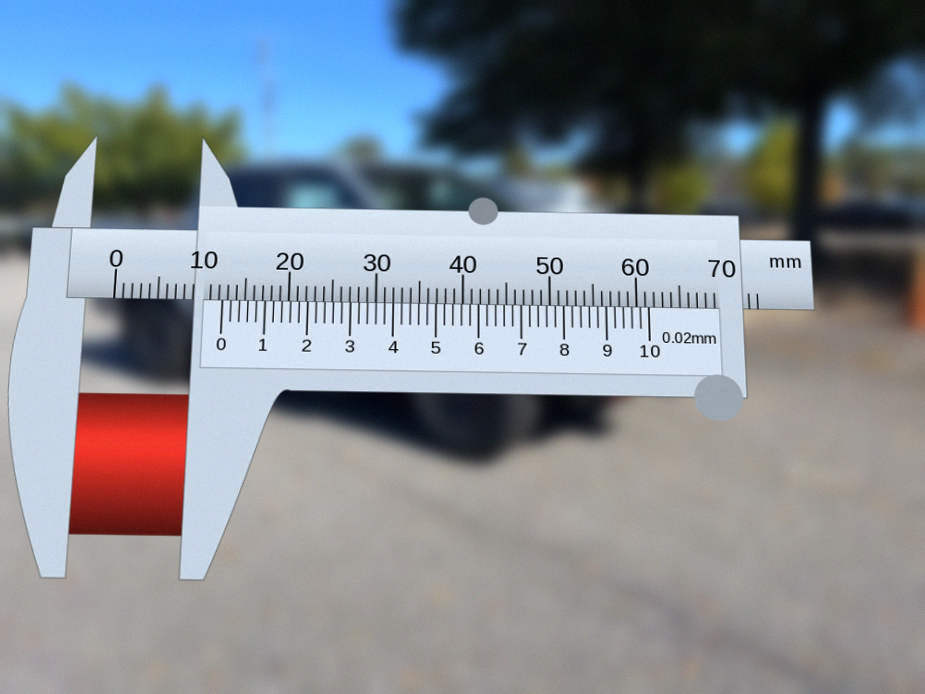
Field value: mm 12.4
